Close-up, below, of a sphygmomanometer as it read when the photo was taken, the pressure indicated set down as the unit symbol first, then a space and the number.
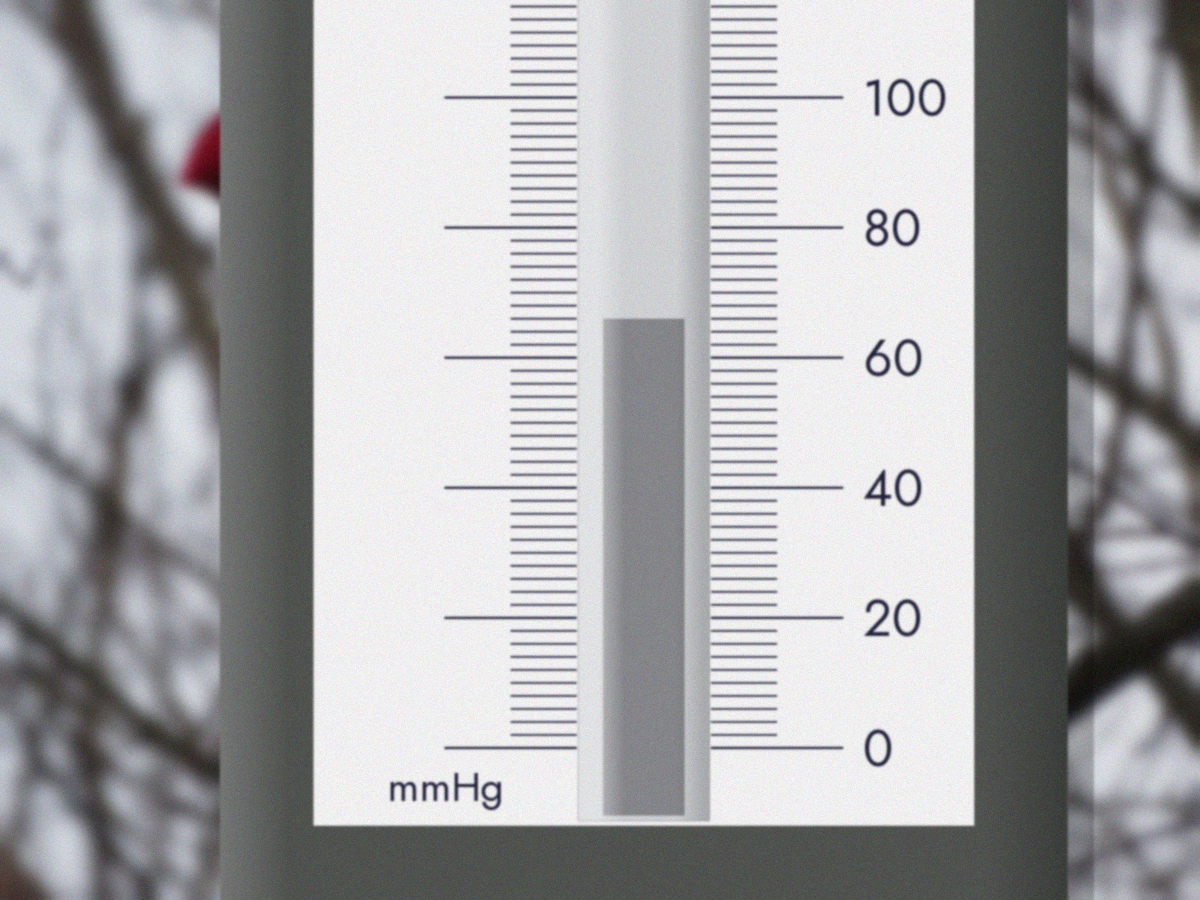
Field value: mmHg 66
